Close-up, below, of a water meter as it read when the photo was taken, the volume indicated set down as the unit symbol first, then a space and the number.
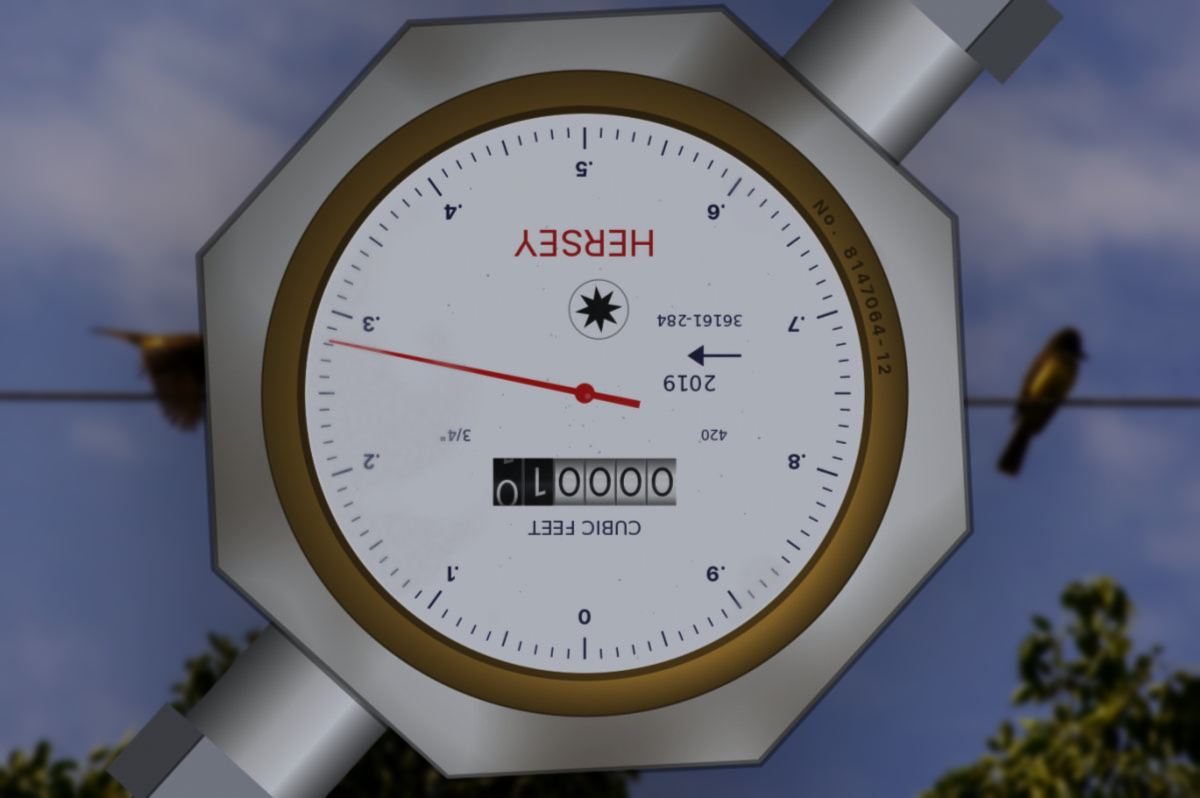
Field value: ft³ 10.28
